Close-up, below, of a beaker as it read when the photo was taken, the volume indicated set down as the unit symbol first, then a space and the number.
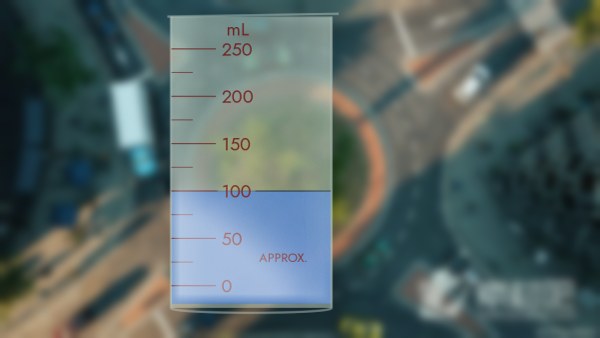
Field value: mL 100
